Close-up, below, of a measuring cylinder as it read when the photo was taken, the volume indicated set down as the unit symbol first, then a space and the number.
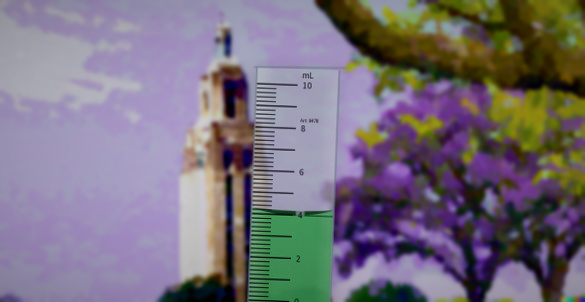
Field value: mL 4
